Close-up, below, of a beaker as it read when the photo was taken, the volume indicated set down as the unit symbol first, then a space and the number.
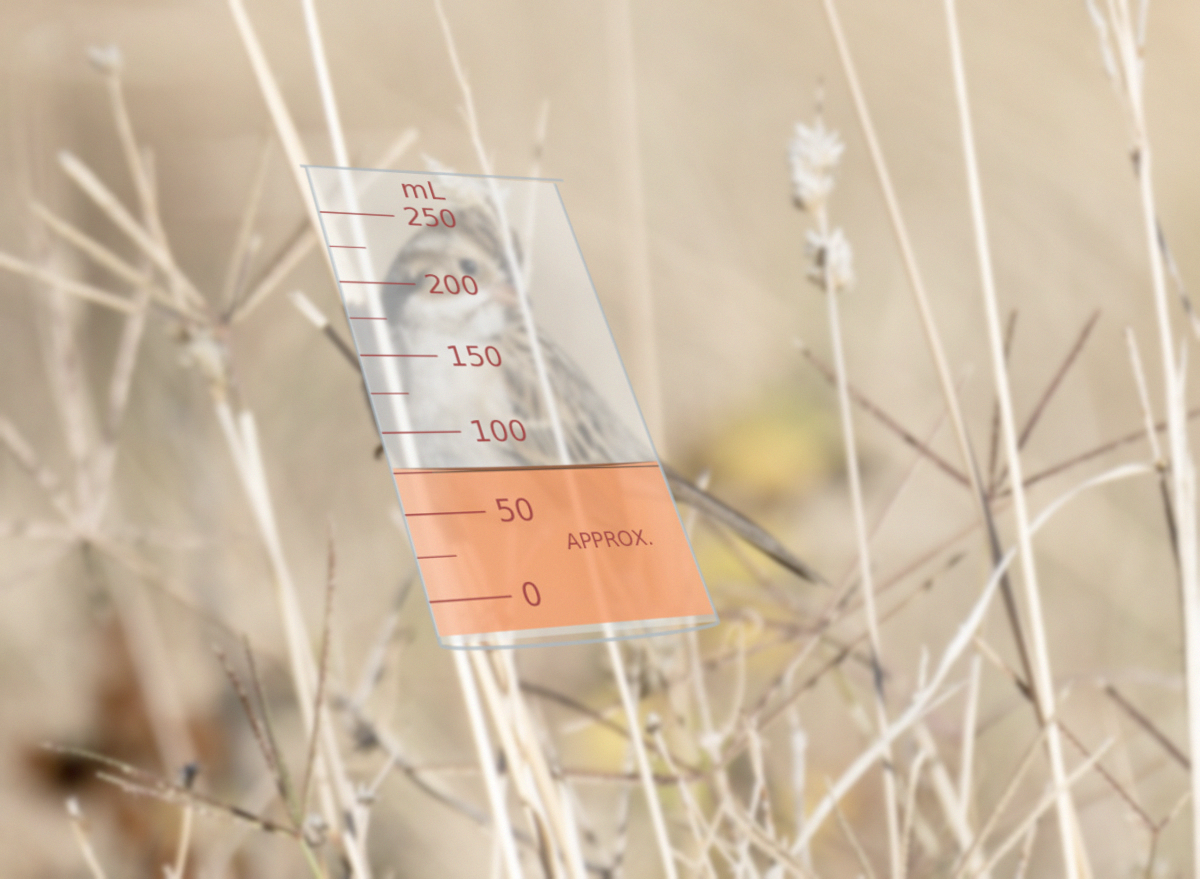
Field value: mL 75
